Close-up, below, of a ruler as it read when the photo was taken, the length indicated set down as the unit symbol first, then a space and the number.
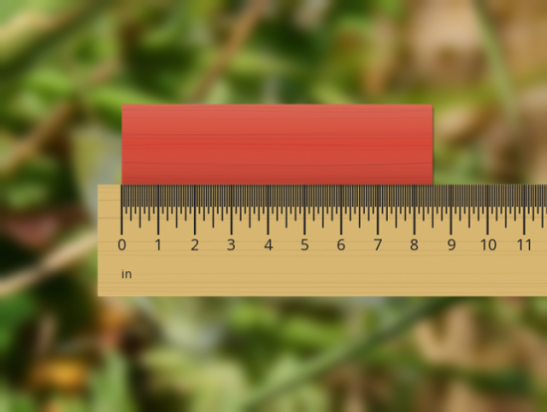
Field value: in 8.5
